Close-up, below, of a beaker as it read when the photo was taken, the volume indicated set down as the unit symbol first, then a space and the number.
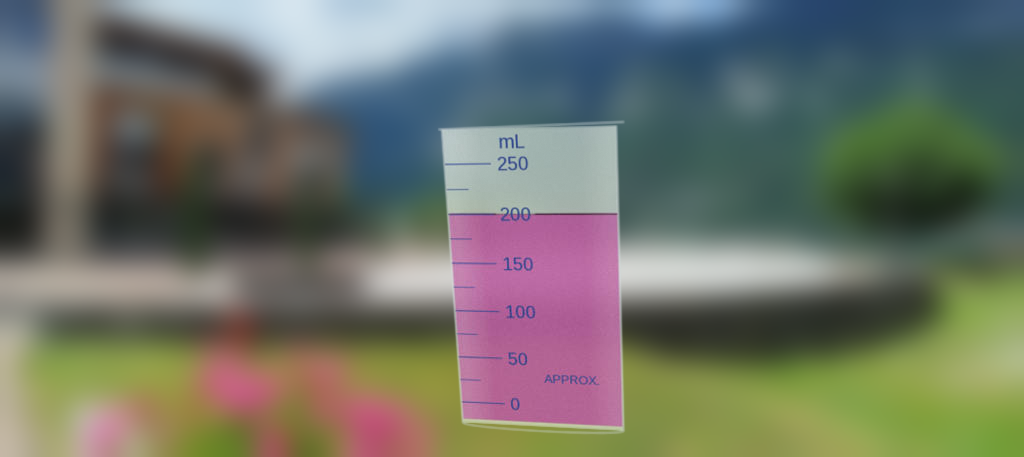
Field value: mL 200
